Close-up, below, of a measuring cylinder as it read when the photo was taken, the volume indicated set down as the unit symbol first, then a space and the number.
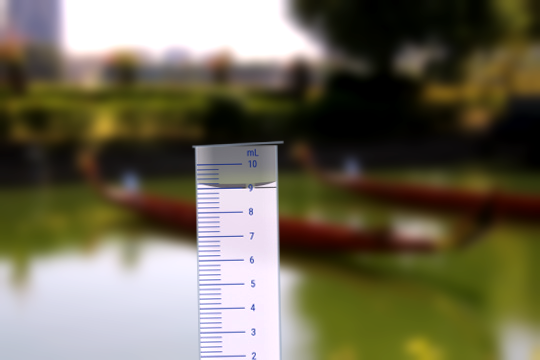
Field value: mL 9
